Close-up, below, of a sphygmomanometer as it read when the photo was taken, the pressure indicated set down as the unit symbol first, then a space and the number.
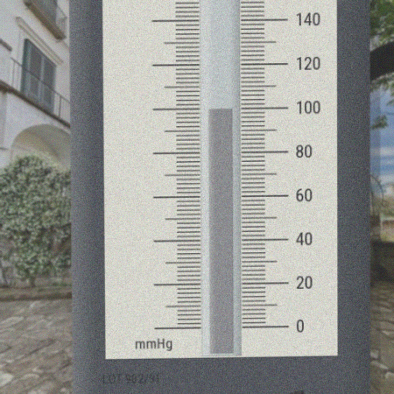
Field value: mmHg 100
